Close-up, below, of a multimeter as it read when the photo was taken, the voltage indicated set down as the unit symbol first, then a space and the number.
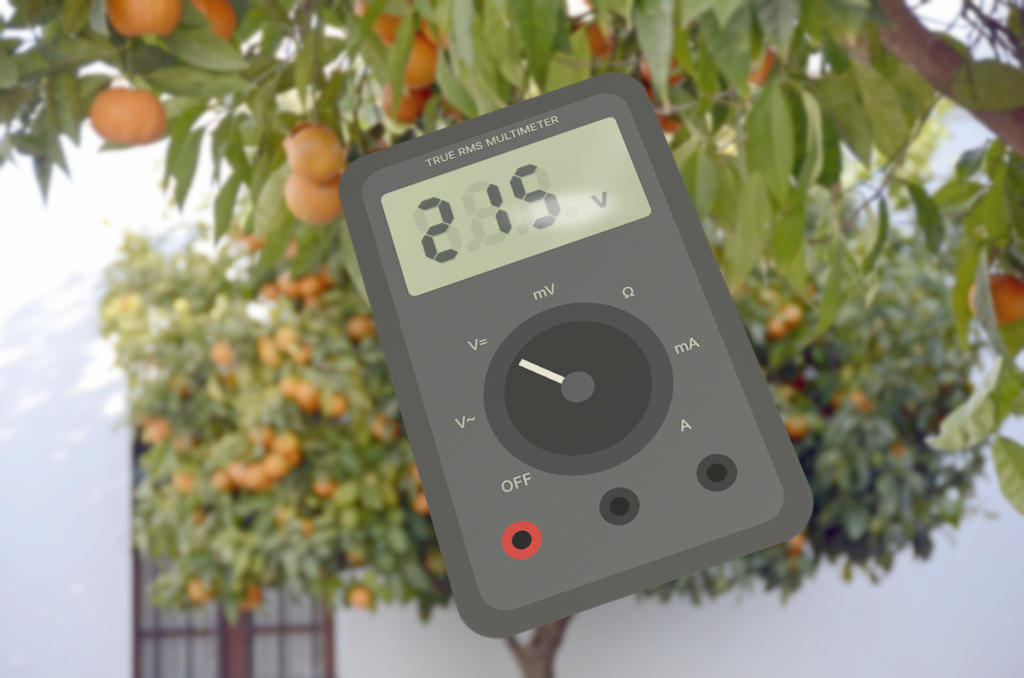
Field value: V 215
